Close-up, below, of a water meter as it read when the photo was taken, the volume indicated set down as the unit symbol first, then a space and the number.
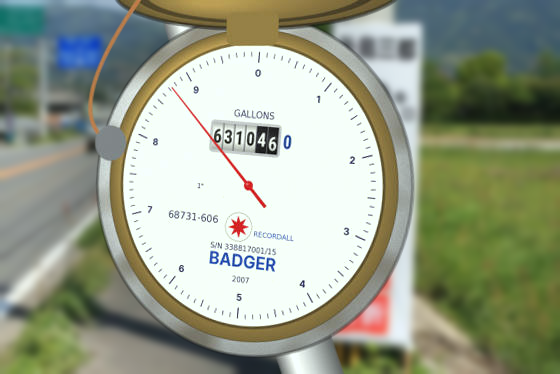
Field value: gal 6310458.7
